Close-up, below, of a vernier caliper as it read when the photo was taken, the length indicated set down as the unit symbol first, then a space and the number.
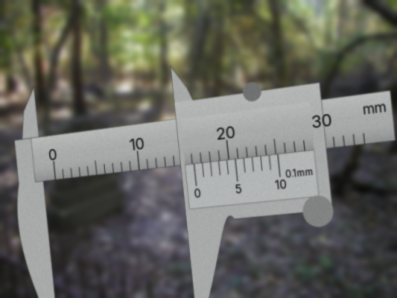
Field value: mm 16.2
